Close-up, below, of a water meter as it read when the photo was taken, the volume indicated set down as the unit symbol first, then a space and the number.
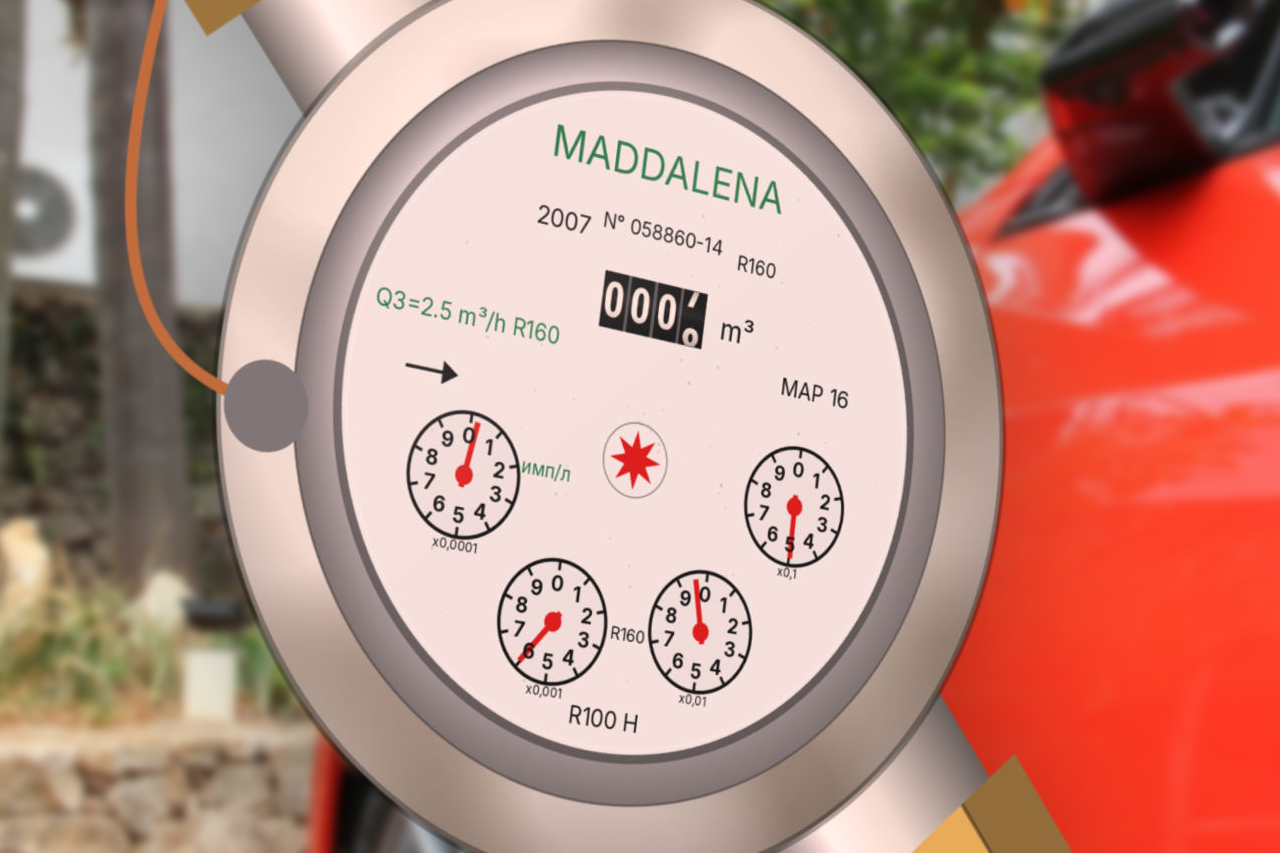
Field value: m³ 7.4960
